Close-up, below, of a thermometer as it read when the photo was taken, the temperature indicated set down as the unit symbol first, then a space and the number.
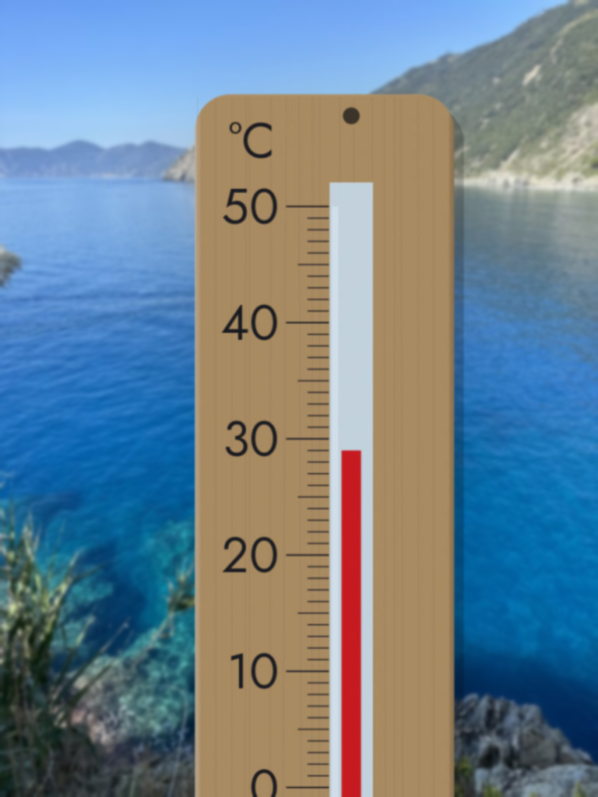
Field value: °C 29
